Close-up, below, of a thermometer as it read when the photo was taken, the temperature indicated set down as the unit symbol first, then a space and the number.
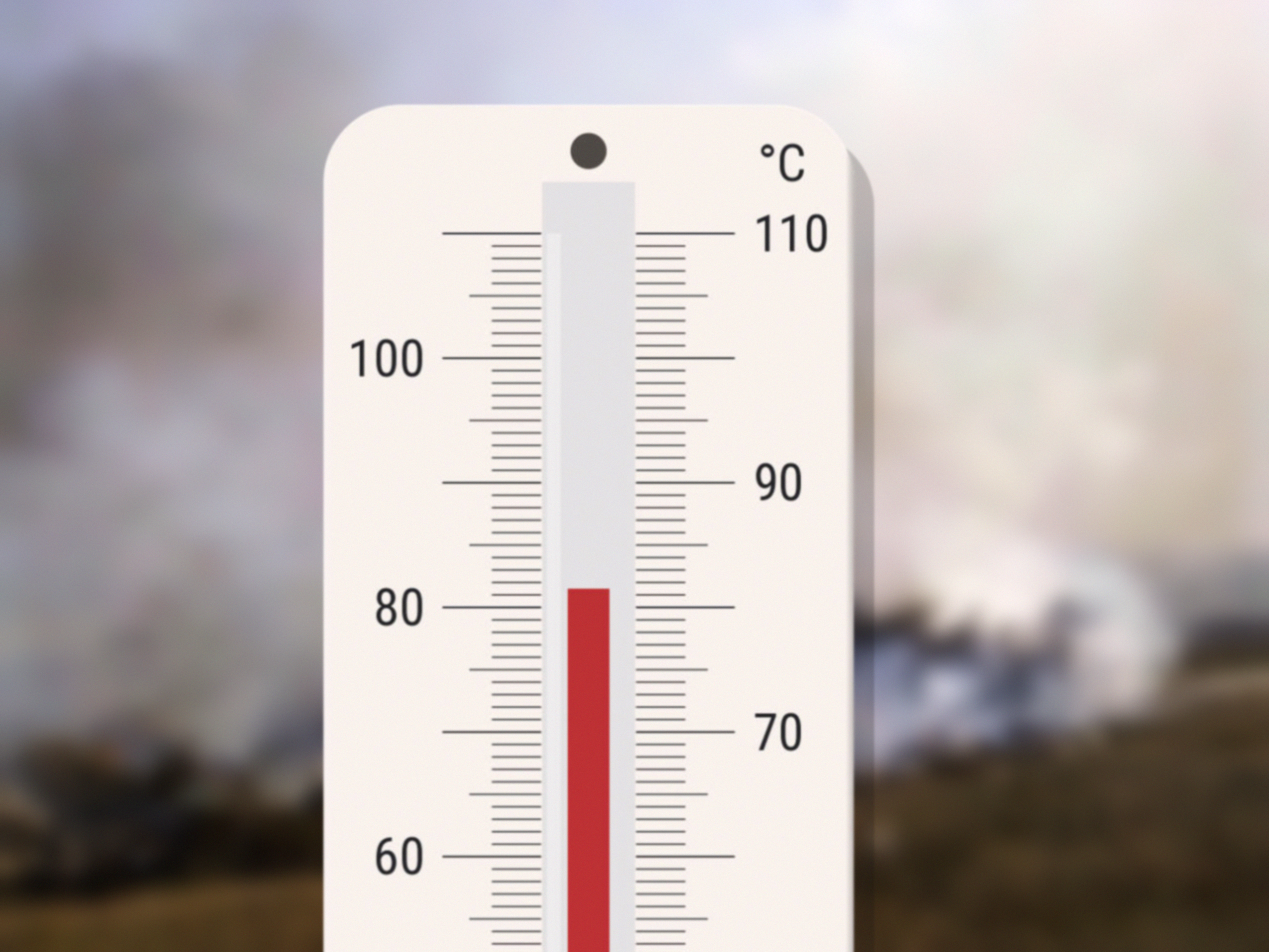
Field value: °C 81.5
